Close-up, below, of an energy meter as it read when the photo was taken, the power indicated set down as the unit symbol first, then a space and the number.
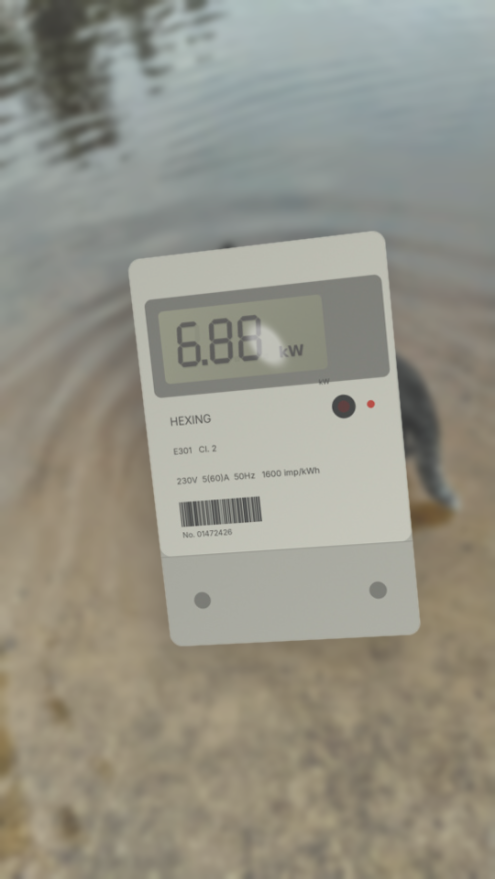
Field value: kW 6.88
